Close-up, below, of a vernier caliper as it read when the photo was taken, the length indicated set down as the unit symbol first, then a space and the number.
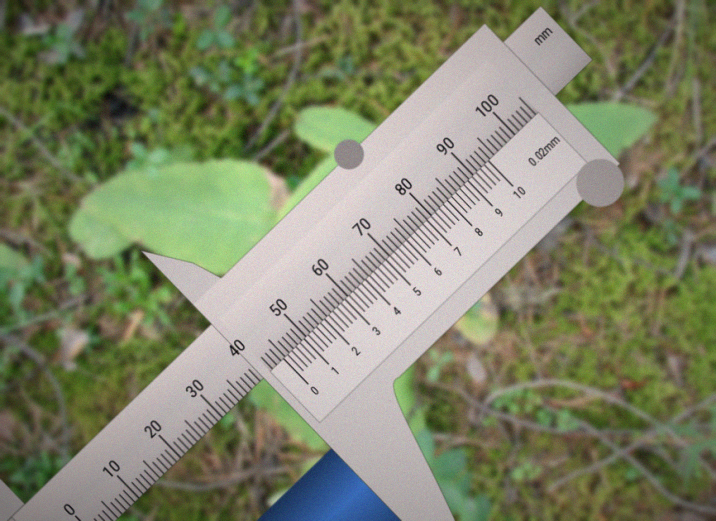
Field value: mm 44.6
